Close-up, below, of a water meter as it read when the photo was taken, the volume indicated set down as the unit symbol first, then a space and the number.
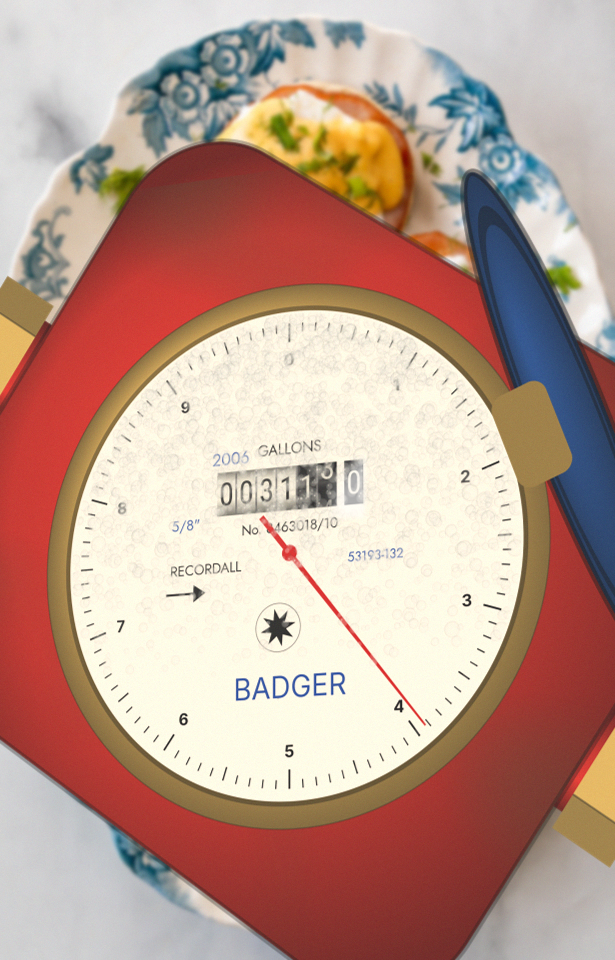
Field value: gal 31133.9
